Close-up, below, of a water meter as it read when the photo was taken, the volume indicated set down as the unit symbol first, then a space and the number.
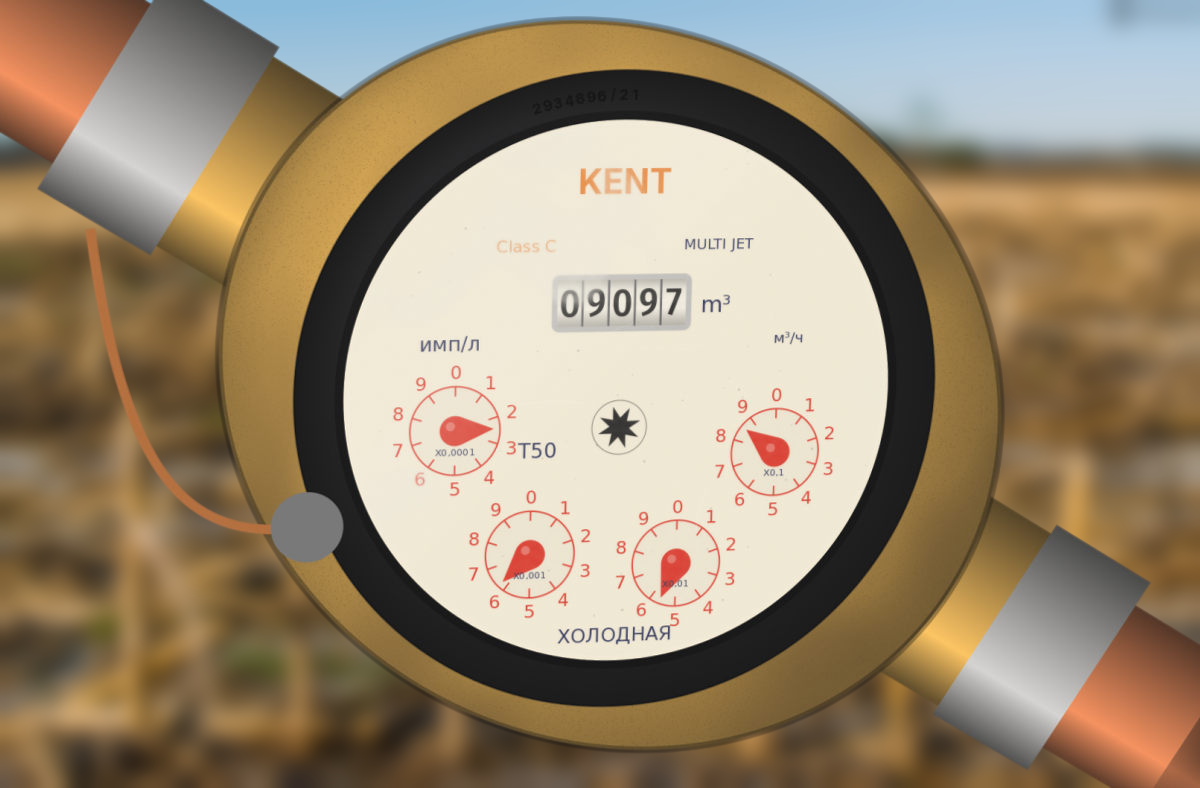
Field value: m³ 9097.8562
